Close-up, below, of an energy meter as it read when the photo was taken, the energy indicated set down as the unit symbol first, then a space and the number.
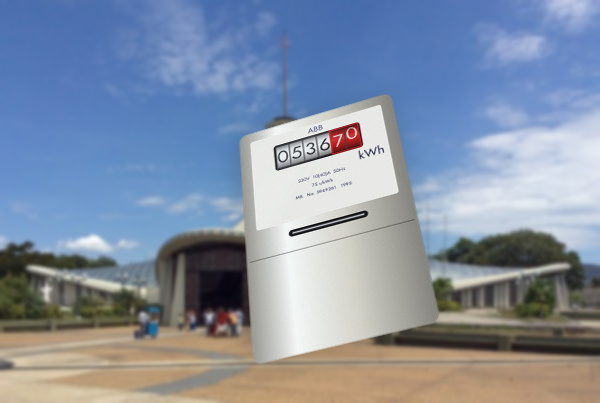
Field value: kWh 536.70
